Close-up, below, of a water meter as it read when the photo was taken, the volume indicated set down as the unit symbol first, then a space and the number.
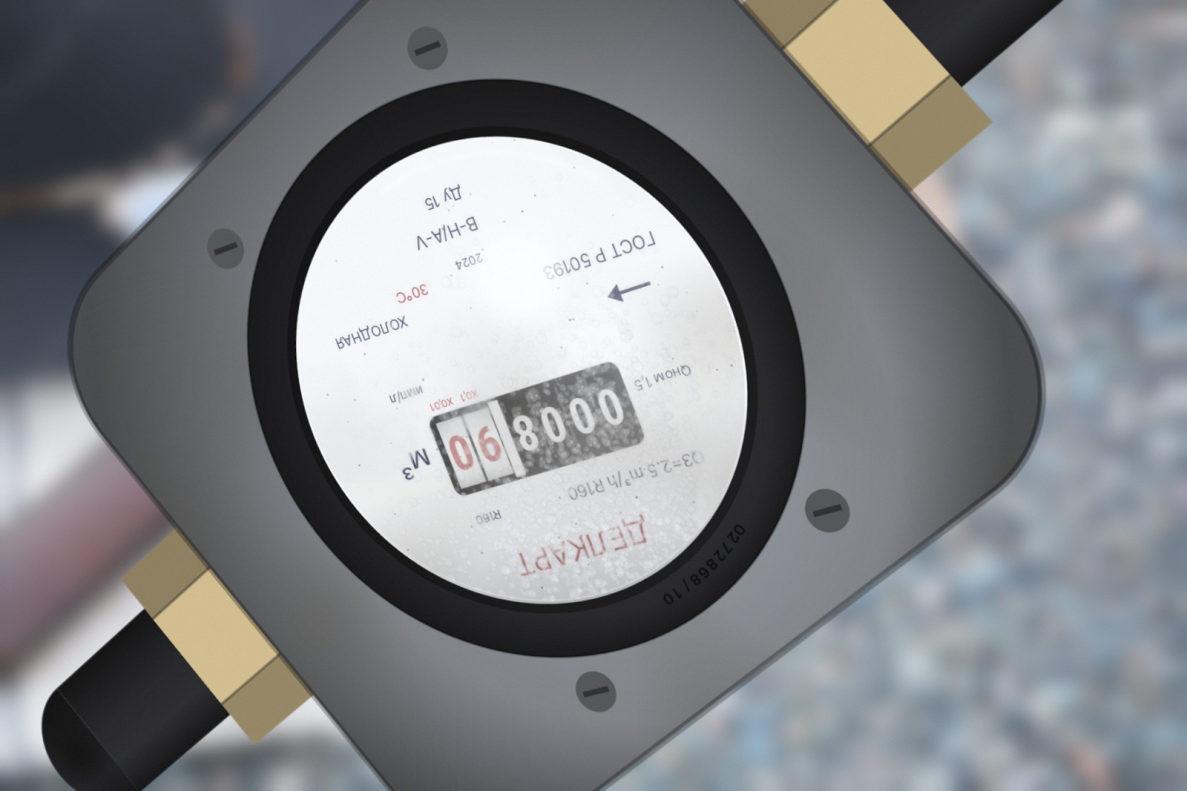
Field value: m³ 8.90
